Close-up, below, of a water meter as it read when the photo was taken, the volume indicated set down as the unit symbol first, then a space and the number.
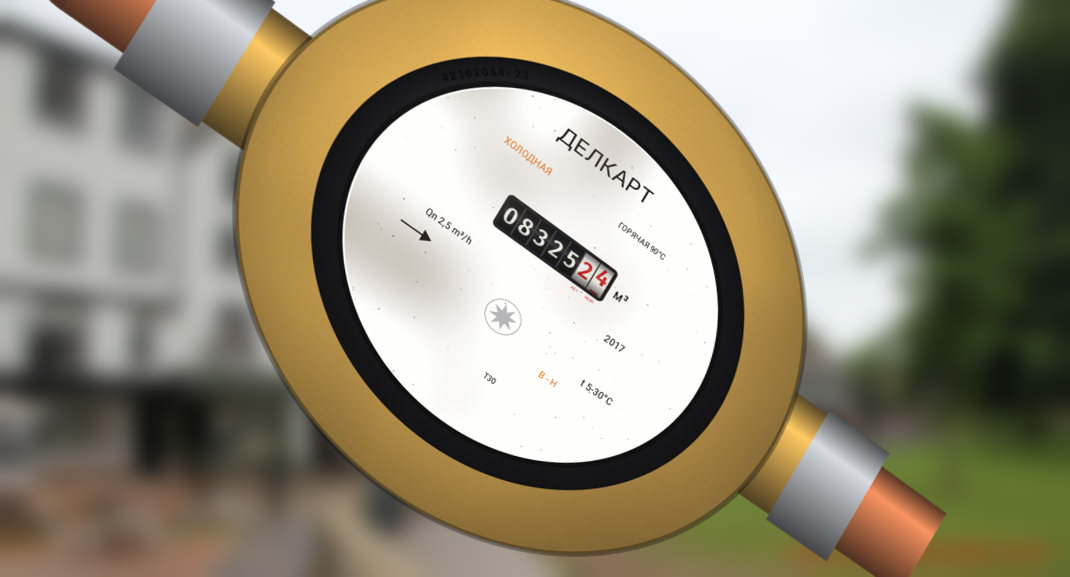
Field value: m³ 8325.24
